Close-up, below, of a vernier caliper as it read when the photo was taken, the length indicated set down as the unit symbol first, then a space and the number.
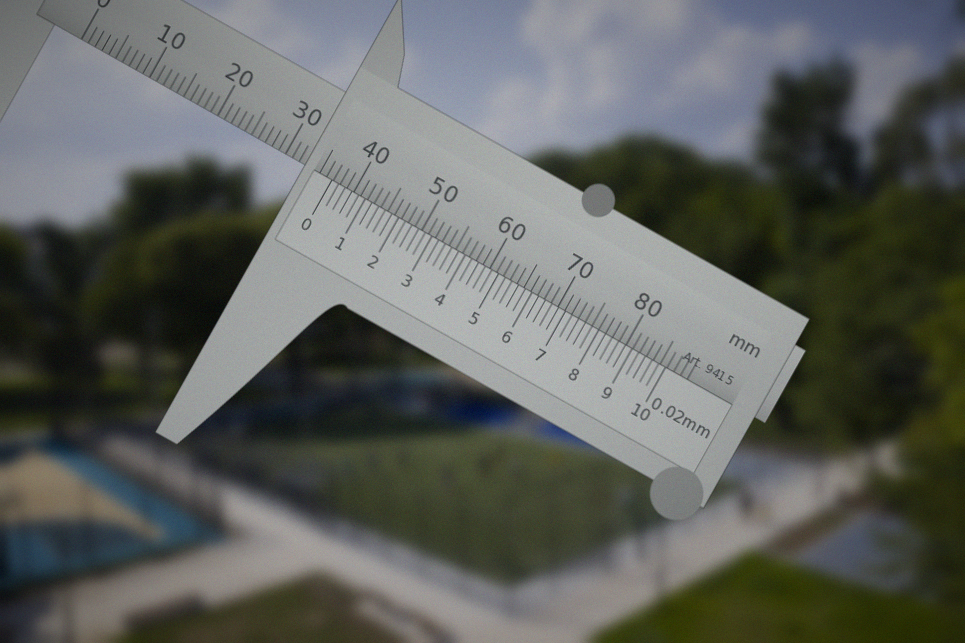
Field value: mm 36.8
